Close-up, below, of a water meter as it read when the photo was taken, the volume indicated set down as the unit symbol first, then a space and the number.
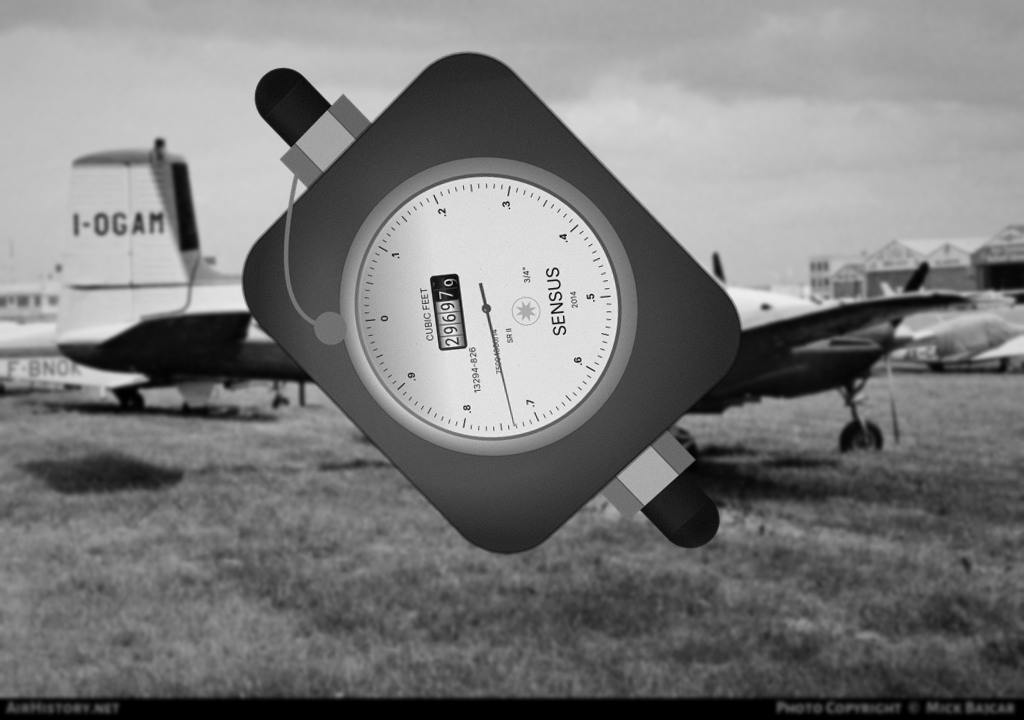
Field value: ft³ 296978.73
